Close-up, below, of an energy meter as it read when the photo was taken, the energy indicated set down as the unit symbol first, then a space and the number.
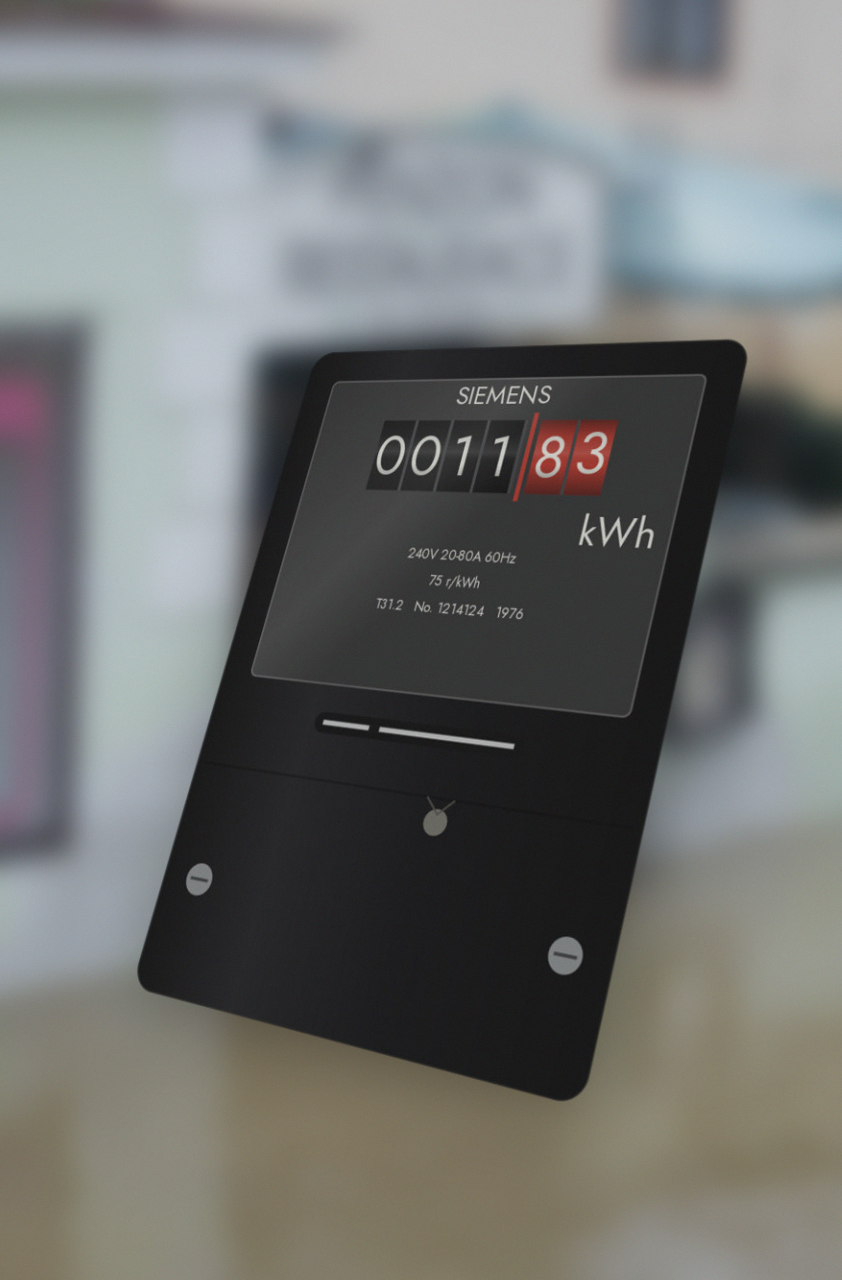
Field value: kWh 11.83
